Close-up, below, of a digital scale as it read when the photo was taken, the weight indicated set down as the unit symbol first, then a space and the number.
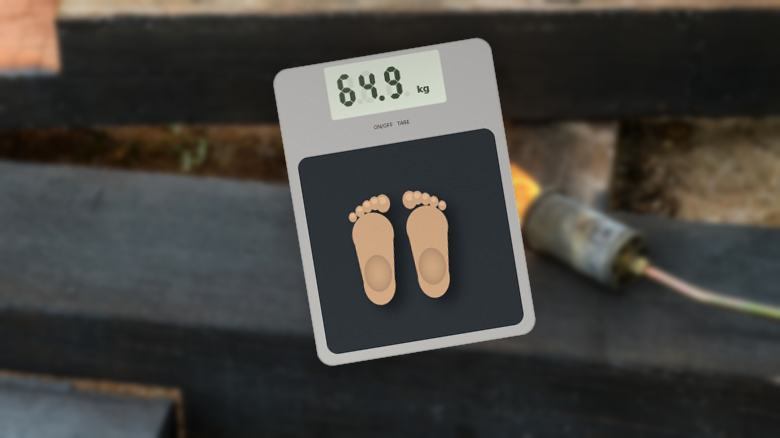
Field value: kg 64.9
